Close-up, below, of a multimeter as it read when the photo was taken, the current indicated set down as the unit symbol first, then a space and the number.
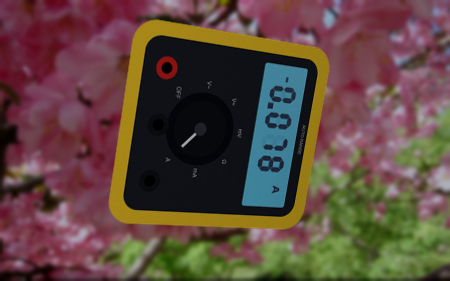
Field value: A -0.078
